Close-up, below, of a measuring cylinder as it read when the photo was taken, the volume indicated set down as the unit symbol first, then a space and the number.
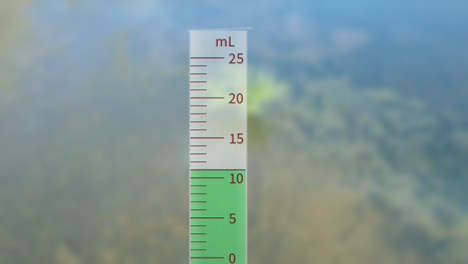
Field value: mL 11
